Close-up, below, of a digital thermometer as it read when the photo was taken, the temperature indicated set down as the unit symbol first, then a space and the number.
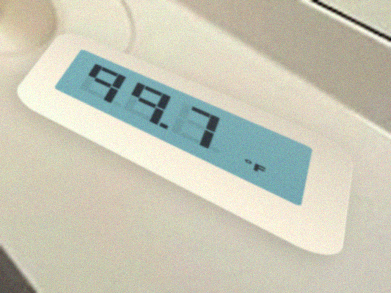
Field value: °F 99.7
